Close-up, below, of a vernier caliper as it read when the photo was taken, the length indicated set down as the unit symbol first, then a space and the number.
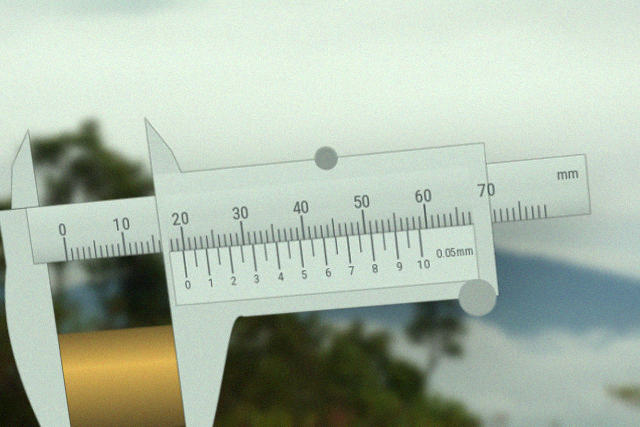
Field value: mm 19.8
